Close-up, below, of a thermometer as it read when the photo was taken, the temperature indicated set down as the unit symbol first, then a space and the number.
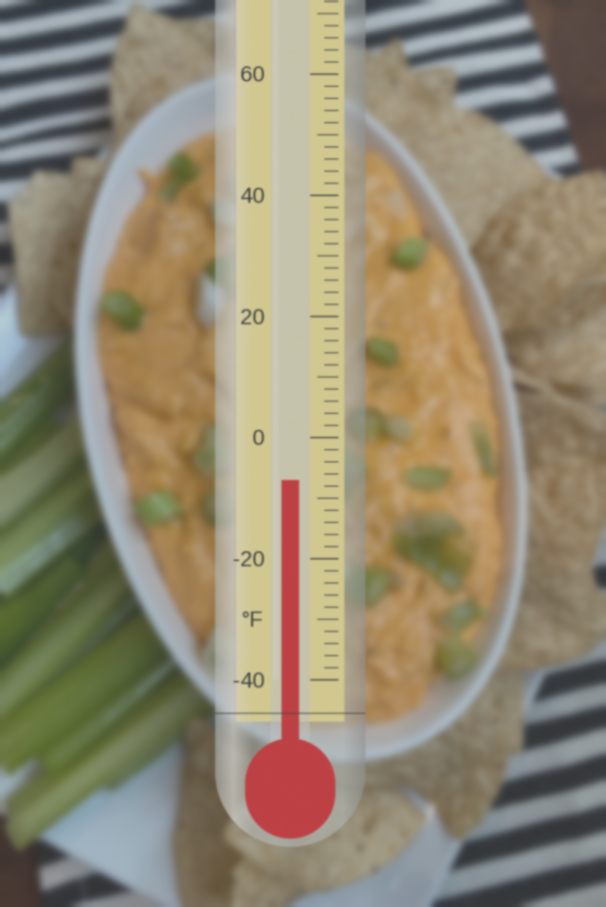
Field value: °F -7
